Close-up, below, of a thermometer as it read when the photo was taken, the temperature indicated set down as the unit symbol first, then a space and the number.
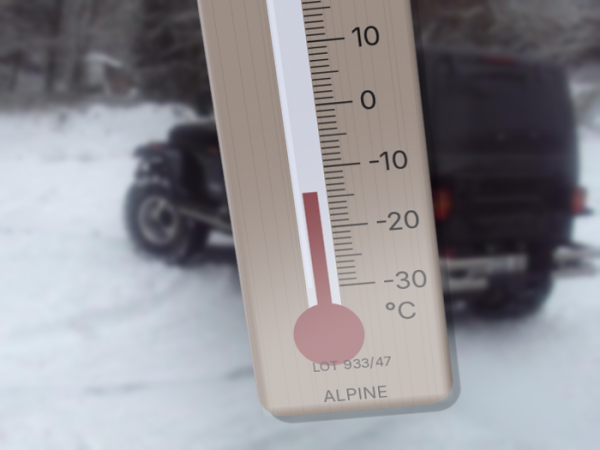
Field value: °C -14
